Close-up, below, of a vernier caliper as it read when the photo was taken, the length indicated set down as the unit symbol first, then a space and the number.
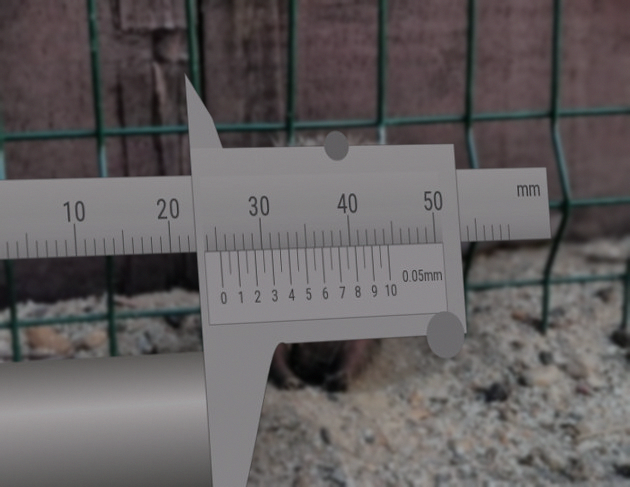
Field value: mm 25.4
